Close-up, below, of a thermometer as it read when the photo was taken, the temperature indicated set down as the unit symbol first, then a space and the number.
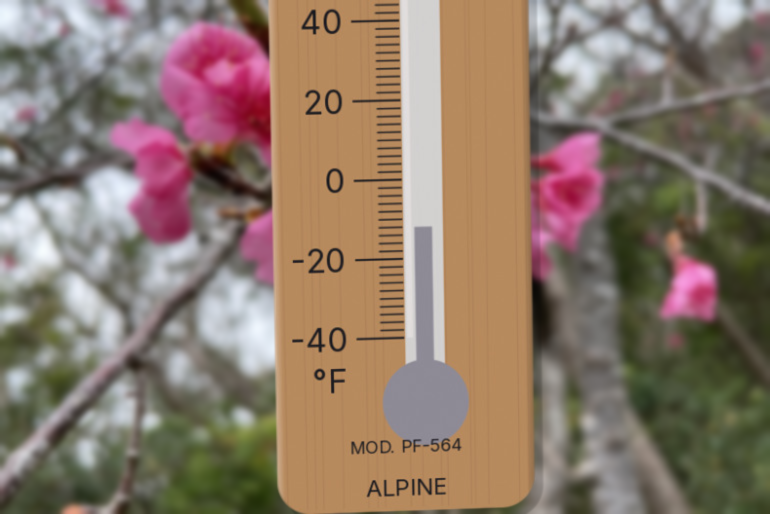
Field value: °F -12
